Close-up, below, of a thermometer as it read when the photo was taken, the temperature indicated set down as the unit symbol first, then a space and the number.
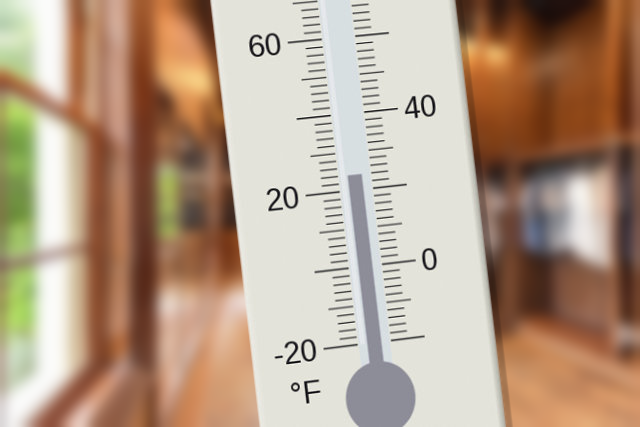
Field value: °F 24
